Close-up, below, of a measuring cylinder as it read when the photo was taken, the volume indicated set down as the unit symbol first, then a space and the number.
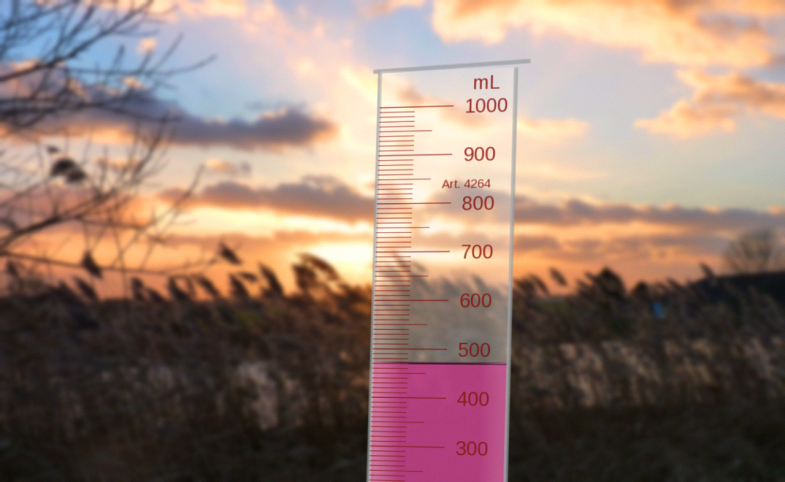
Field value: mL 470
